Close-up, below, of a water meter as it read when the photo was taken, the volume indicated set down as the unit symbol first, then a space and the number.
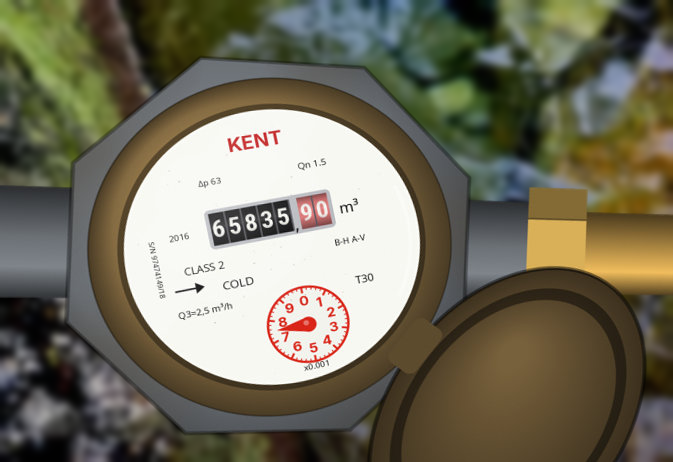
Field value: m³ 65835.907
